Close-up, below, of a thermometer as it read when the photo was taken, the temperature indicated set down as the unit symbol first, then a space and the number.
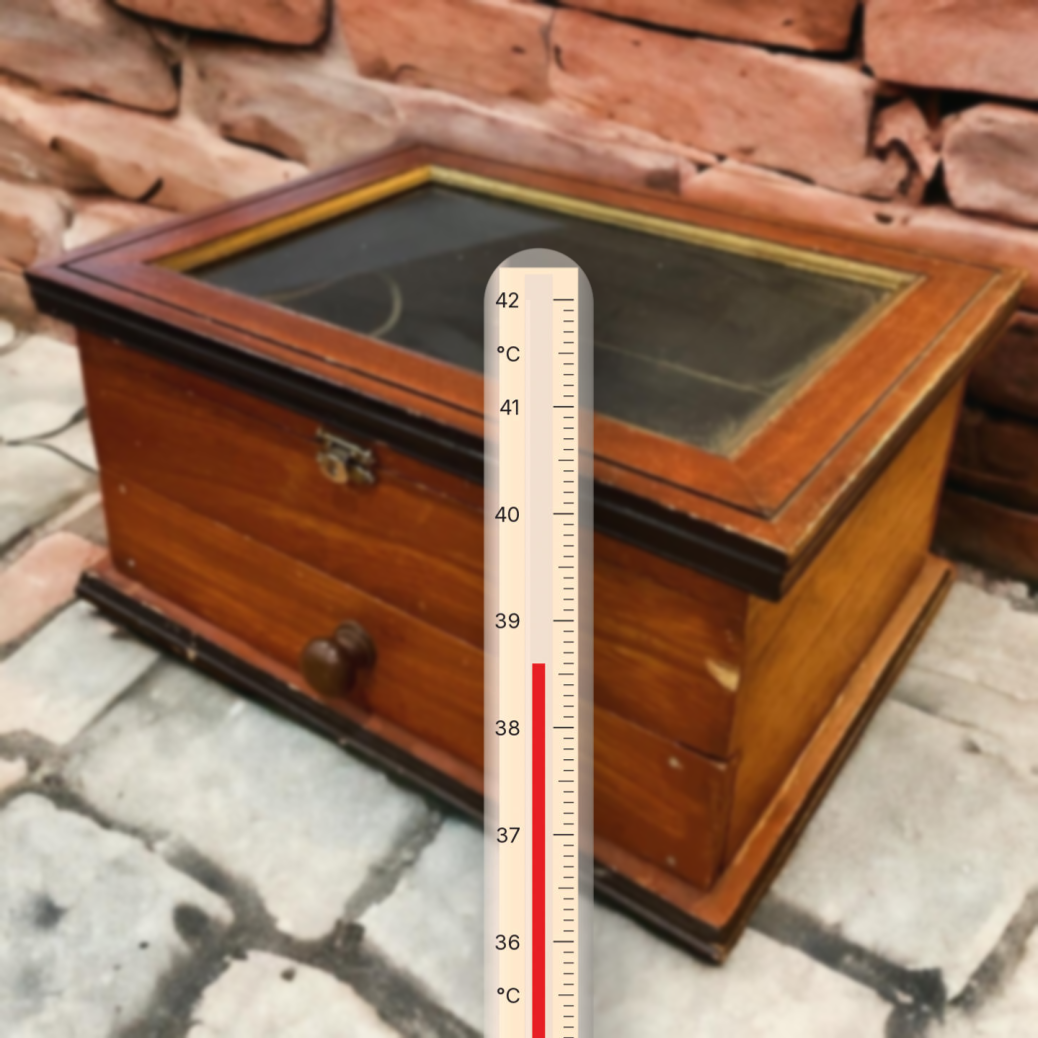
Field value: °C 38.6
